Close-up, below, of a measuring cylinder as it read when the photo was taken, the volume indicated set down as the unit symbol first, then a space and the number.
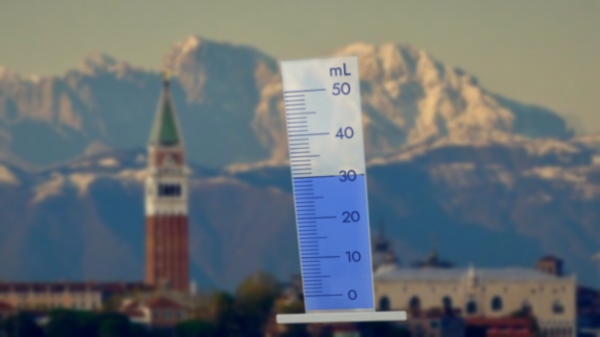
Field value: mL 30
